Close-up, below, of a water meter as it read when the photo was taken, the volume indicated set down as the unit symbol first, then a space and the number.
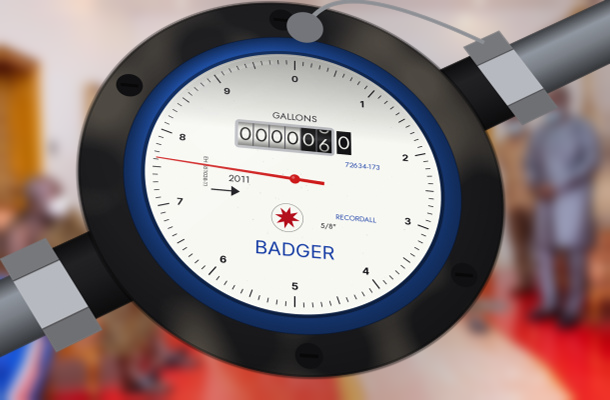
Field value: gal 57.6
